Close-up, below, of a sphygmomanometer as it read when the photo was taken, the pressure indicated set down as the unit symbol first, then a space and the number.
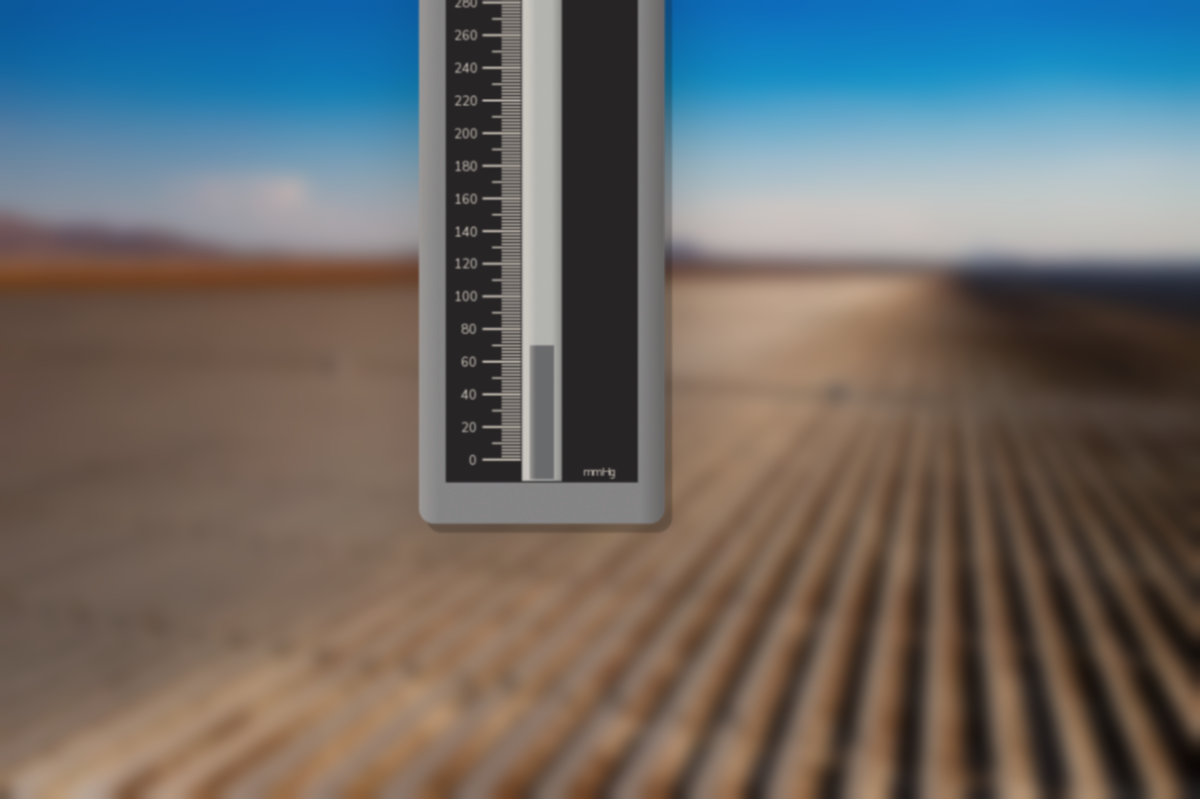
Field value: mmHg 70
